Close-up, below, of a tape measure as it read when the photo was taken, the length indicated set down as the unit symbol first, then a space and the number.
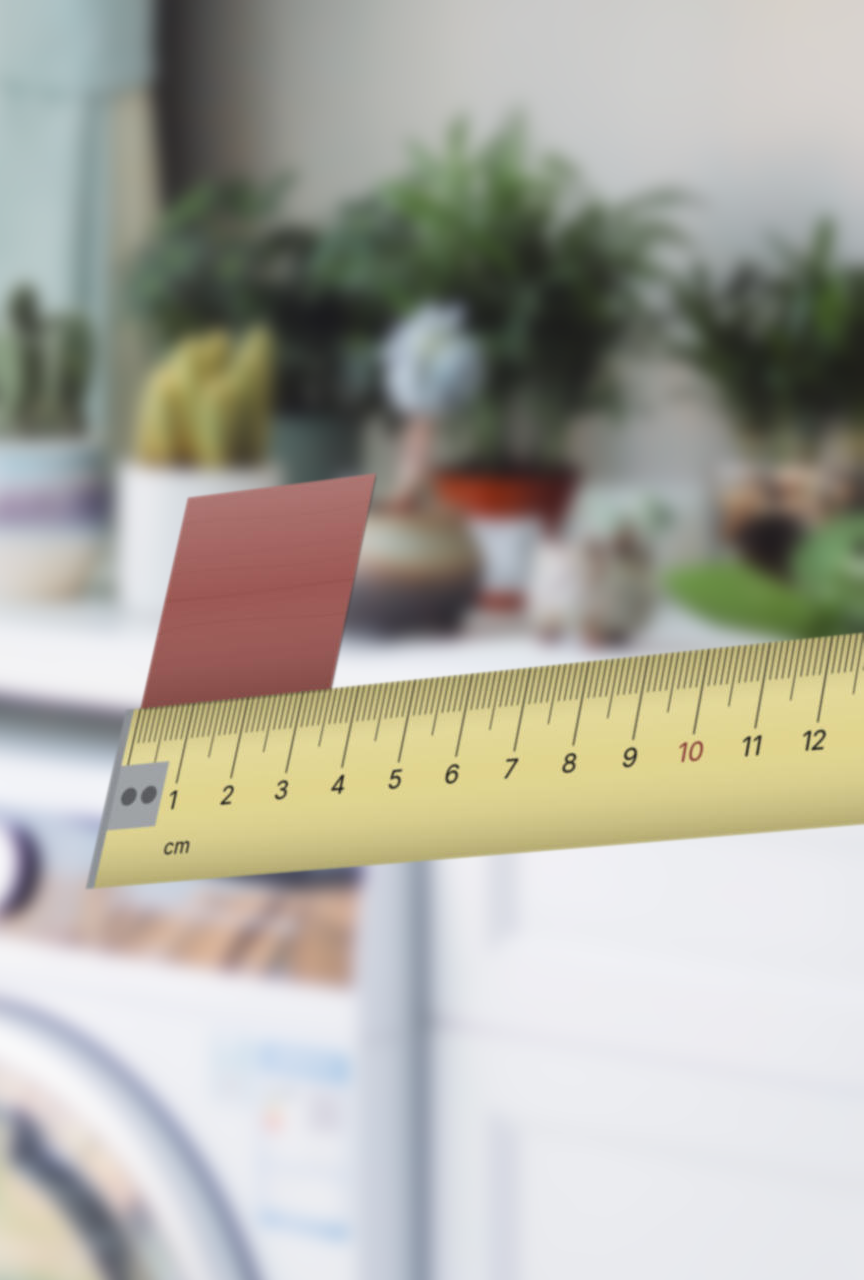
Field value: cm 3.5
